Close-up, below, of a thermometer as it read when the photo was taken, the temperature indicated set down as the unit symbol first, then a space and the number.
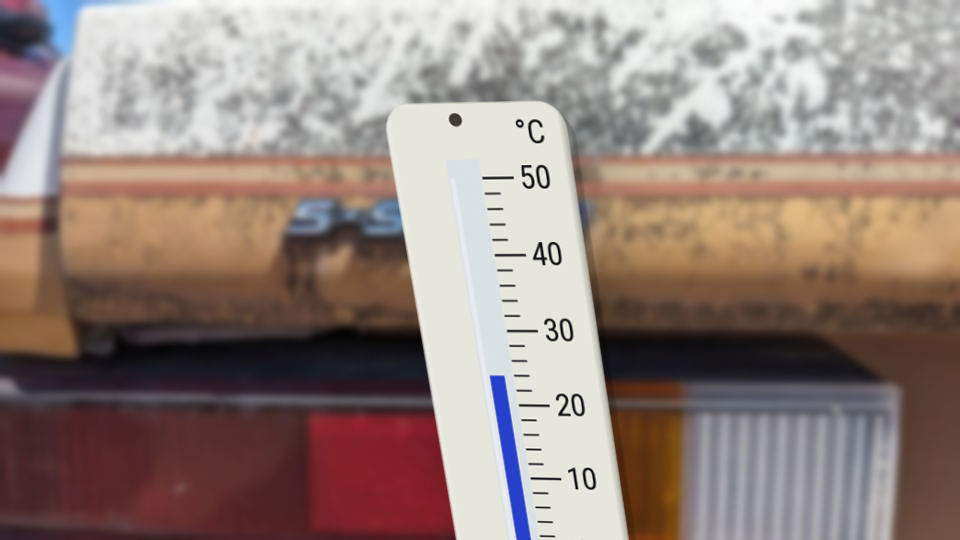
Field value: °C 24
